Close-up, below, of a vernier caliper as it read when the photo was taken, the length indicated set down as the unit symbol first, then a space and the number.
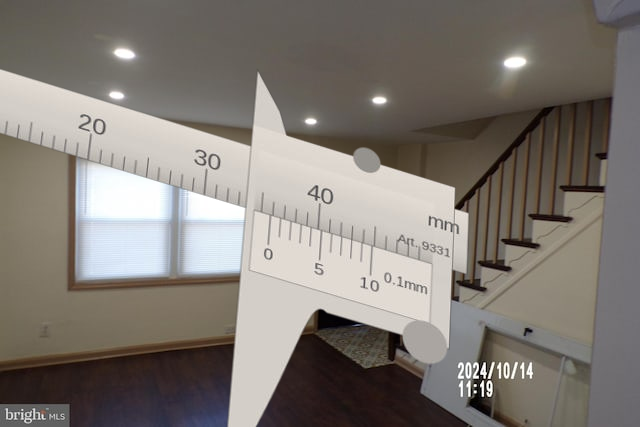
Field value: mm 35.8
